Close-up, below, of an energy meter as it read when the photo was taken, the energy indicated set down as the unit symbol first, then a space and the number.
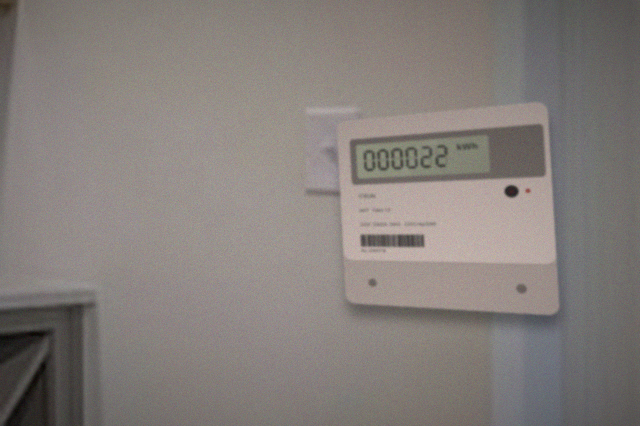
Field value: kWh 22
